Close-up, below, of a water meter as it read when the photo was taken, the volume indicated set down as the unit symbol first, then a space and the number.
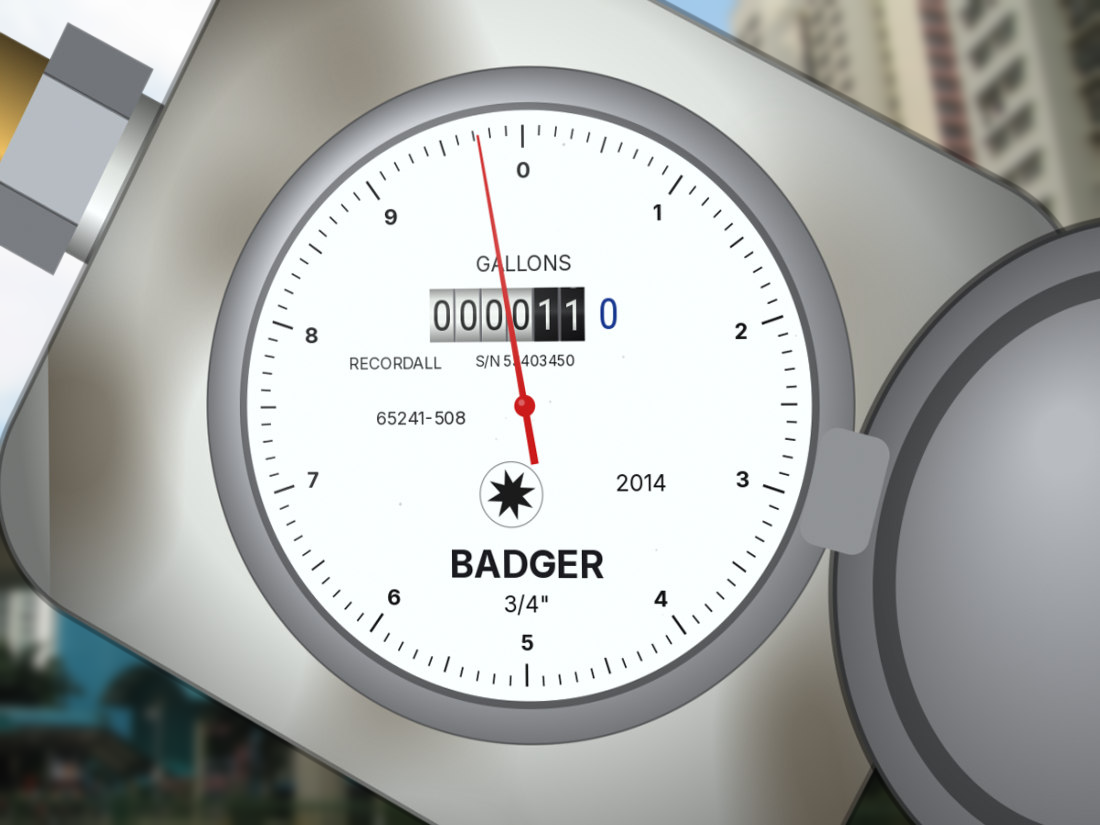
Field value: gal 109.7
